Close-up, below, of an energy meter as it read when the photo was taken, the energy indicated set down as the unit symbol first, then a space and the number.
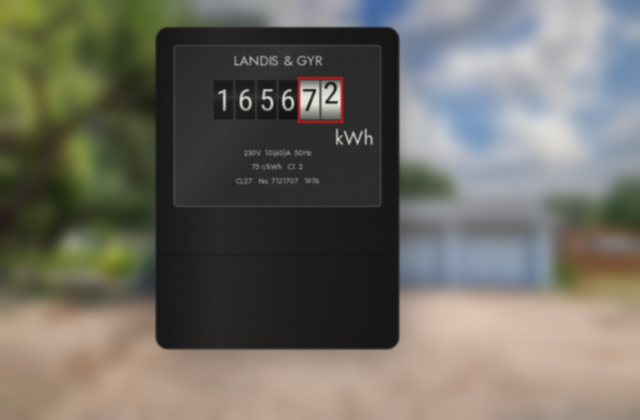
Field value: kWh 1656.72
